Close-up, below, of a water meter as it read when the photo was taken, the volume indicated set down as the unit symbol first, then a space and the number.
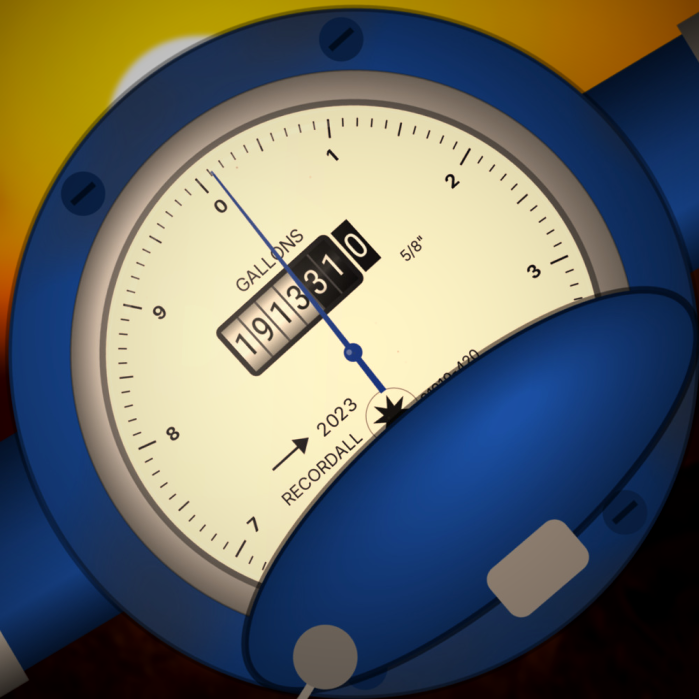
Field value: gal 1913310.1
